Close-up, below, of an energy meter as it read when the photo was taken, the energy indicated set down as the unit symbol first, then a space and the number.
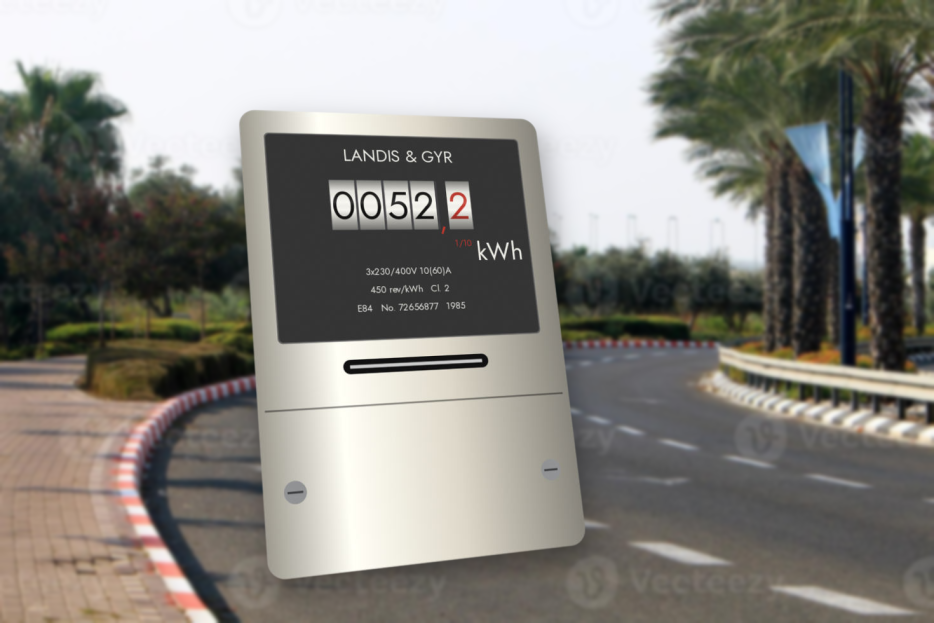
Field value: kWh 52.2
